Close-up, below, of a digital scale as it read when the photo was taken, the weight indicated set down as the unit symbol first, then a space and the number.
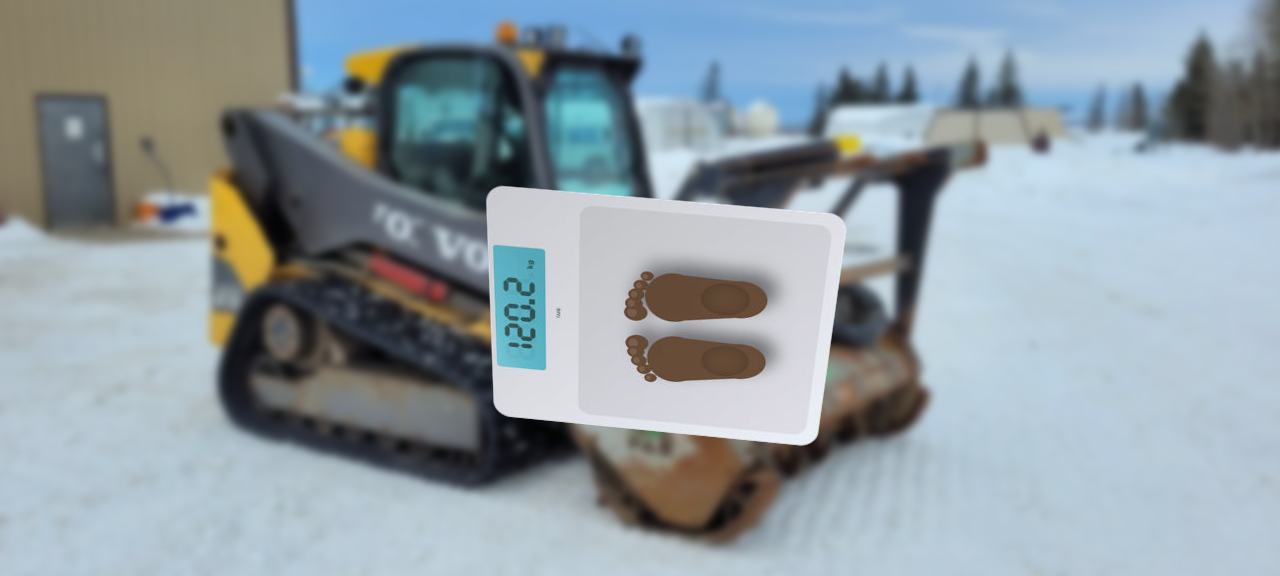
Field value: kg 120.2
